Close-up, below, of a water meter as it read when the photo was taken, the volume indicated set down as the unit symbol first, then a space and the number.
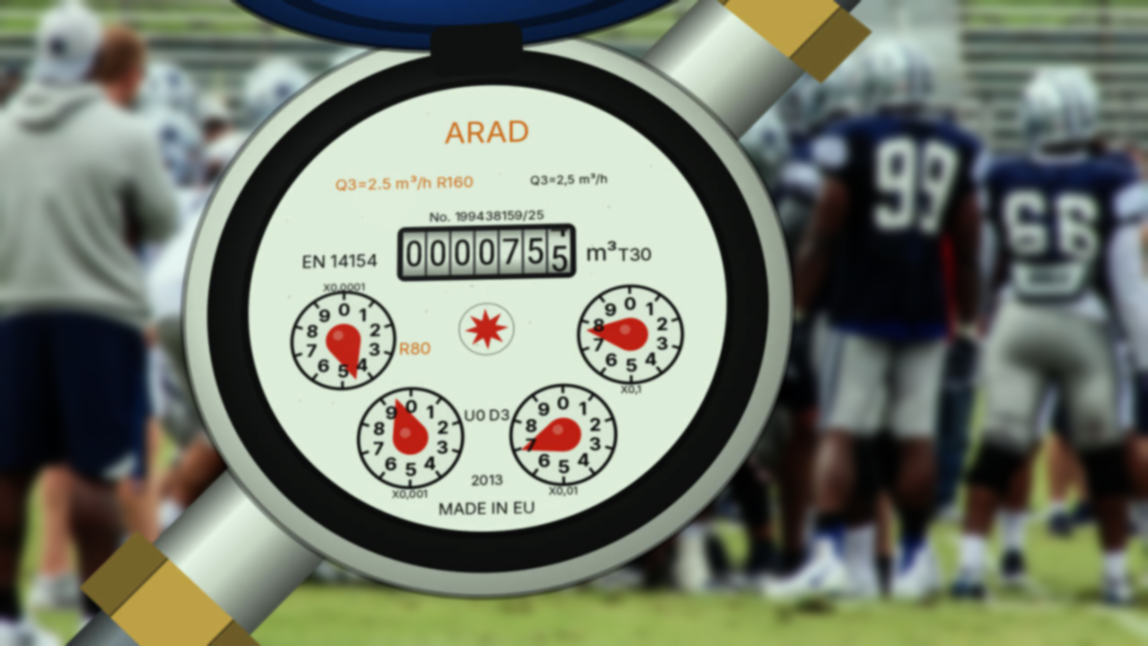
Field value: m³ 754.7694
